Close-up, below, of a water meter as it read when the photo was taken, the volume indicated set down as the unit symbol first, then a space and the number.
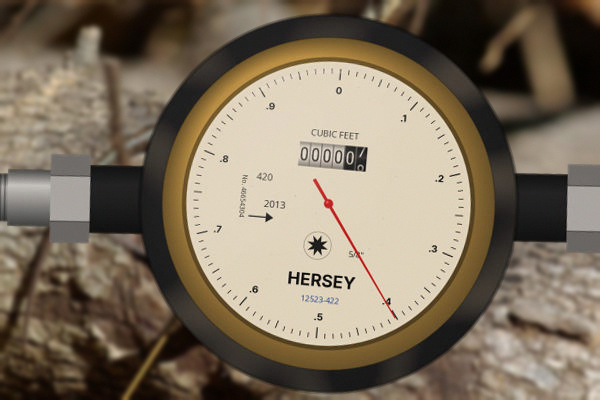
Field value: ft³ 7.40
